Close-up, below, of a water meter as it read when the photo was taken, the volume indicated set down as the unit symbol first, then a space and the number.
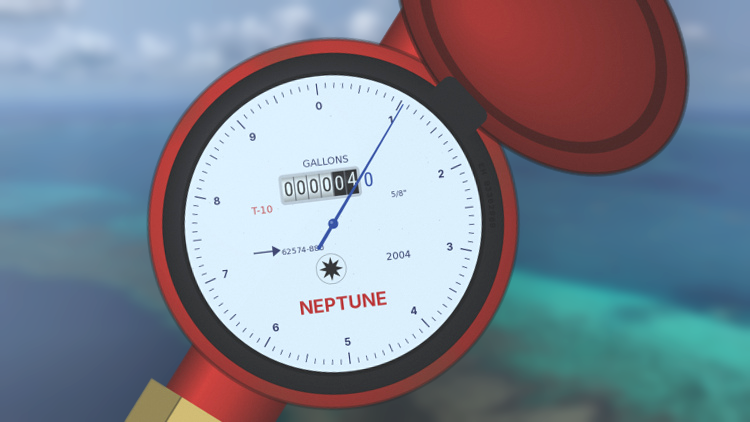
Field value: gal 41.0
